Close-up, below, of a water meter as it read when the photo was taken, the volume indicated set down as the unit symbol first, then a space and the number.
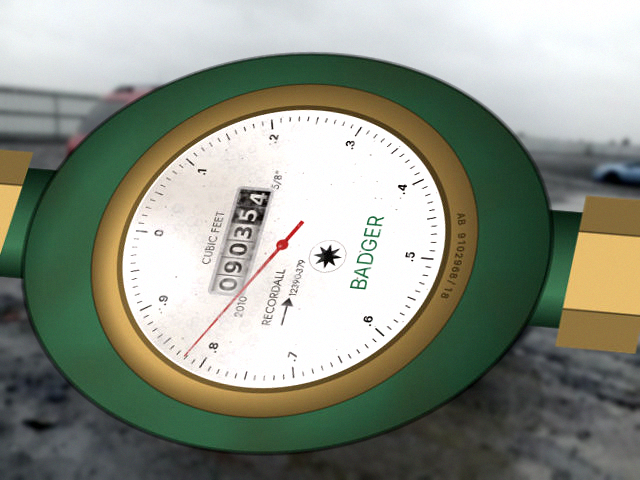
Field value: ft³ 90353.82
